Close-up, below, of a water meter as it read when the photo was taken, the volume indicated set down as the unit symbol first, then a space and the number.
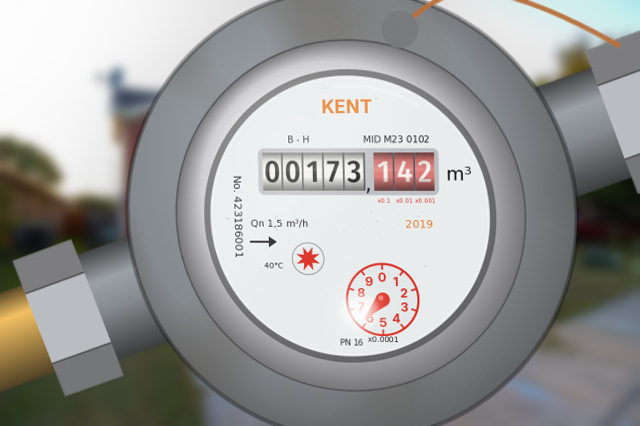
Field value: m³ 173.1426
